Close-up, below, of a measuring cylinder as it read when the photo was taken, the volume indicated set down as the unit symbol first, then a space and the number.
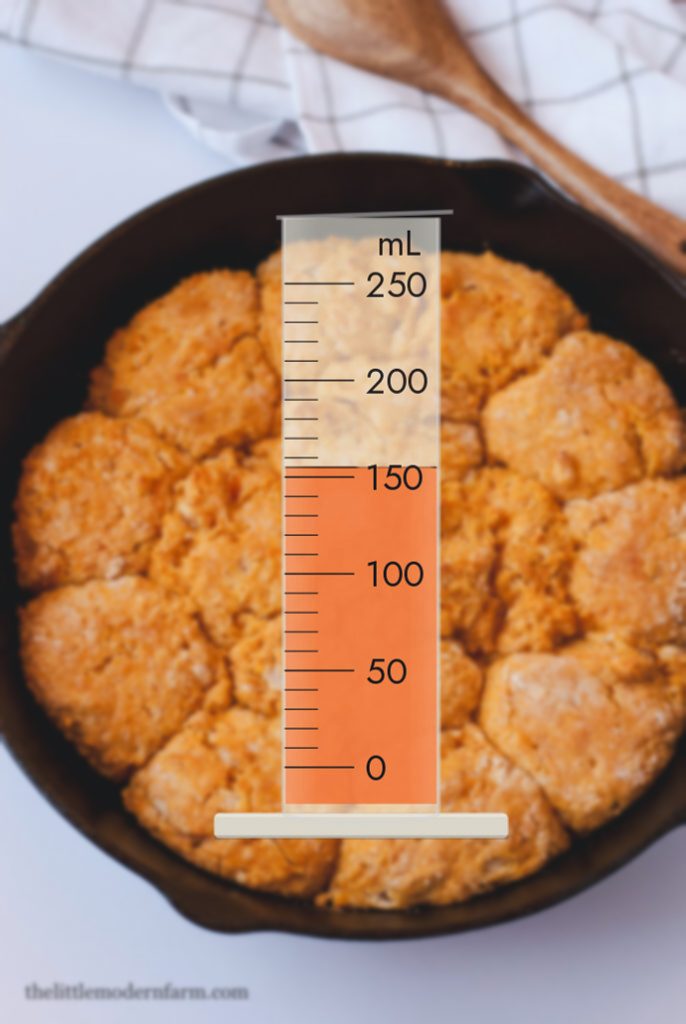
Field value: mL 155
